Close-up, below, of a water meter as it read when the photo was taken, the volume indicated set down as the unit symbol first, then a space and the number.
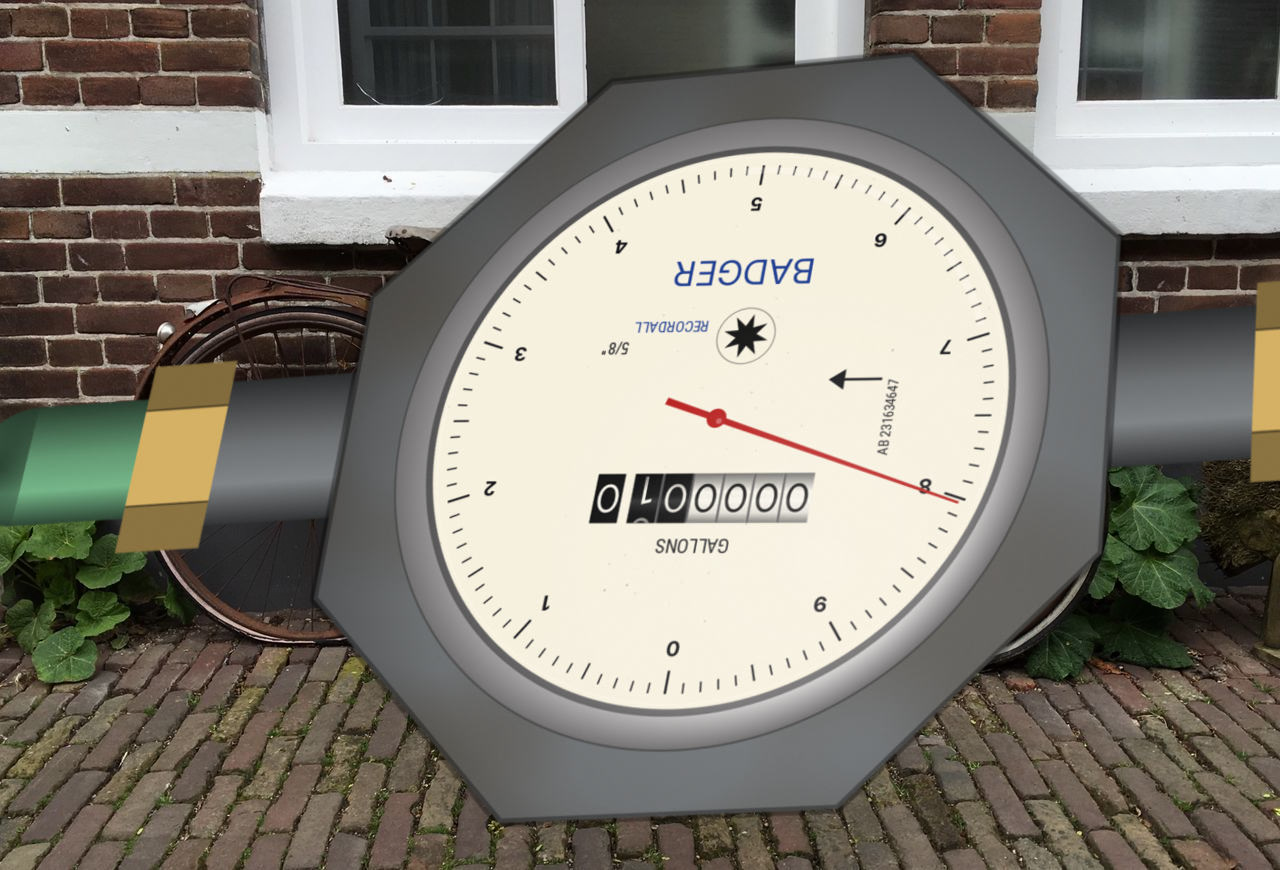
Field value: gal 8.0
